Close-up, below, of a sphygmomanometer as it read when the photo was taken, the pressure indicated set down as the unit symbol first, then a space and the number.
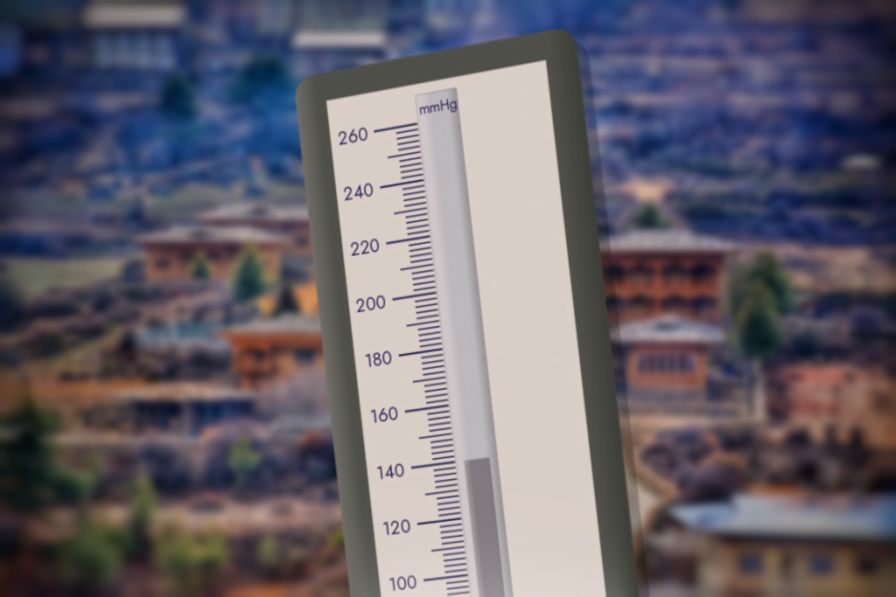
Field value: mmHg 140
